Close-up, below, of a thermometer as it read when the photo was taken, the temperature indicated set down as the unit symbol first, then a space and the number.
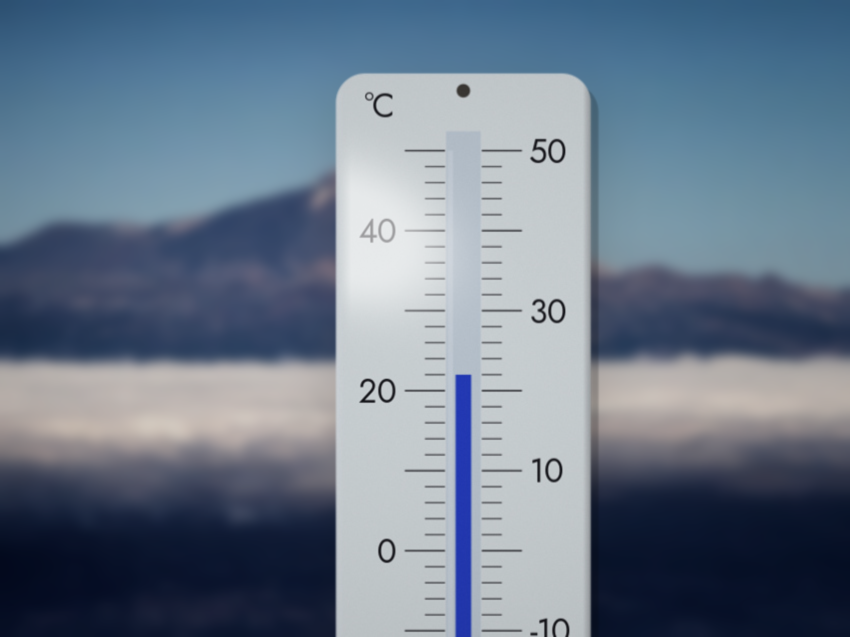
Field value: °C 22
